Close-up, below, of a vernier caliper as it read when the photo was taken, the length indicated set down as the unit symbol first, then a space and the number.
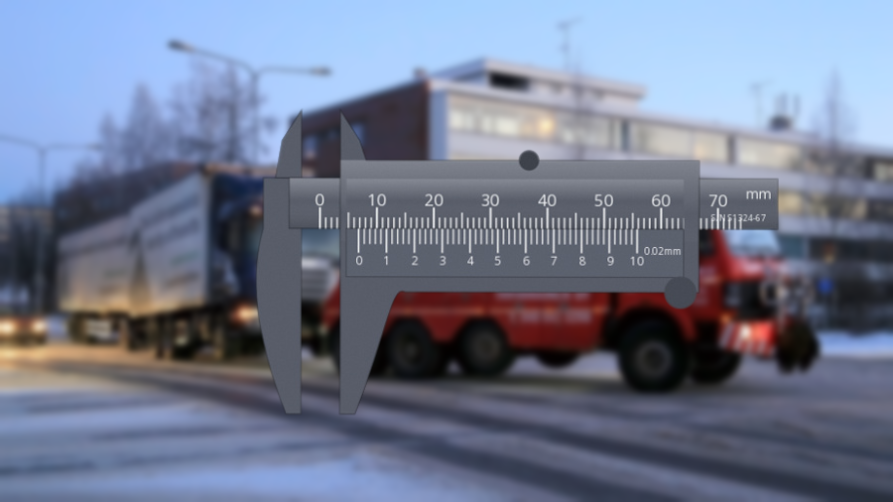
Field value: mm 6.8
